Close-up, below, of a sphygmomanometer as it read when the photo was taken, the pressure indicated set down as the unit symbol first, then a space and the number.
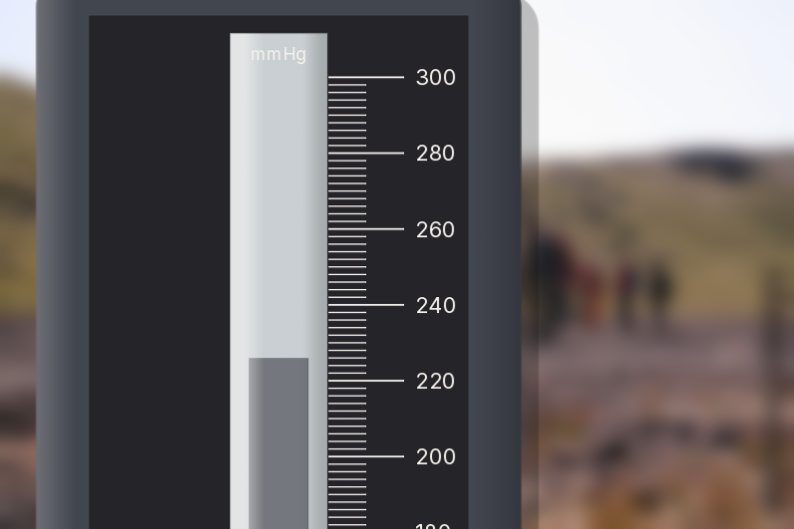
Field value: mmHg 226
